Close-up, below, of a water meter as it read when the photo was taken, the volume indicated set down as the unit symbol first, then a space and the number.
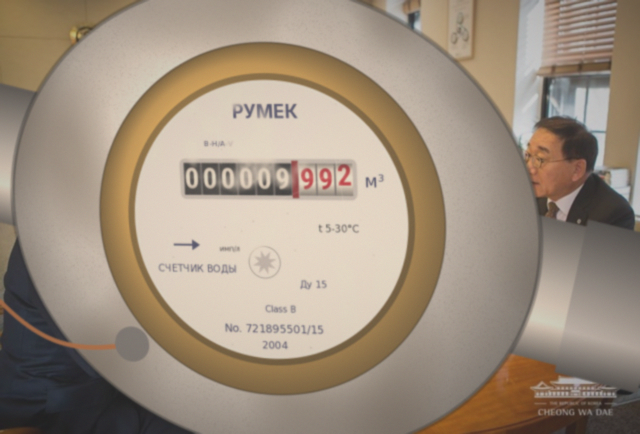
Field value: m³ 9.992
